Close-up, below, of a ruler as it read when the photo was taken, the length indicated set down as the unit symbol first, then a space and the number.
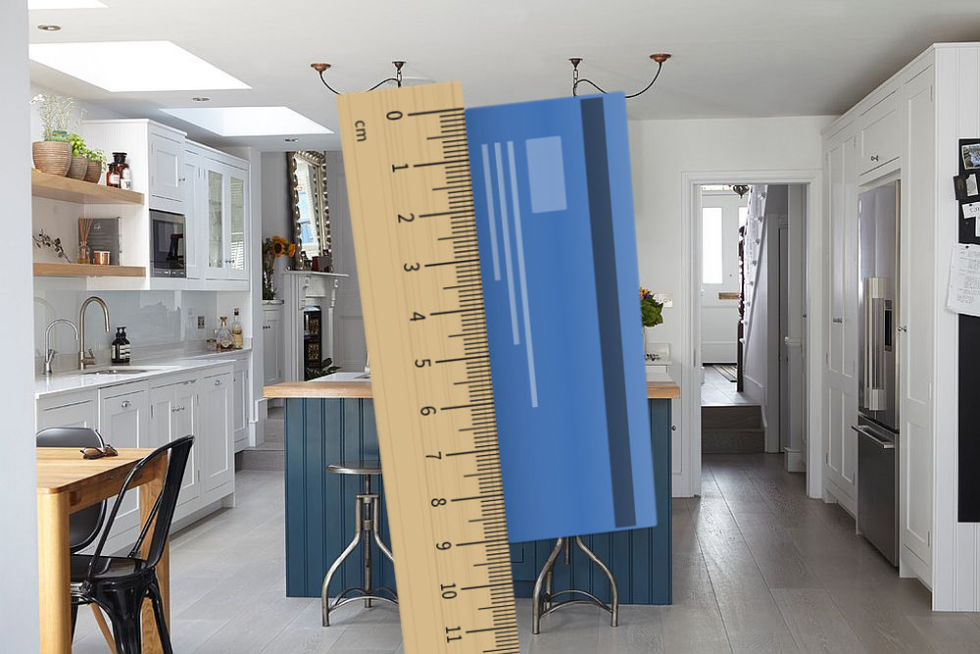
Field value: cm 9.1
